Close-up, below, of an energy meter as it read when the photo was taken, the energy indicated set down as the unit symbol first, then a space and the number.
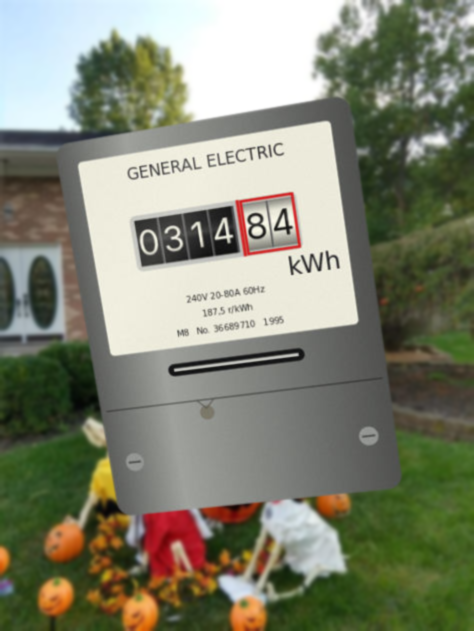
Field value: kWh 314.84
